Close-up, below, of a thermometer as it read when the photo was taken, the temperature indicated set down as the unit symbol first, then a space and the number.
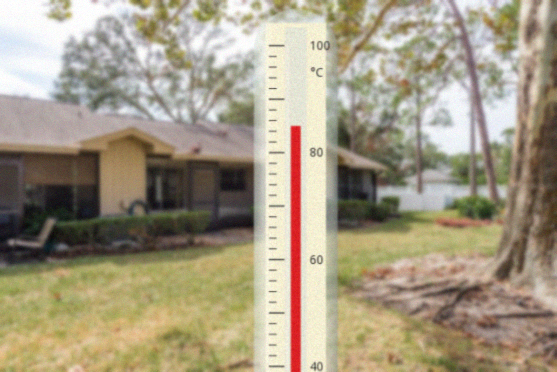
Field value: °C 85
